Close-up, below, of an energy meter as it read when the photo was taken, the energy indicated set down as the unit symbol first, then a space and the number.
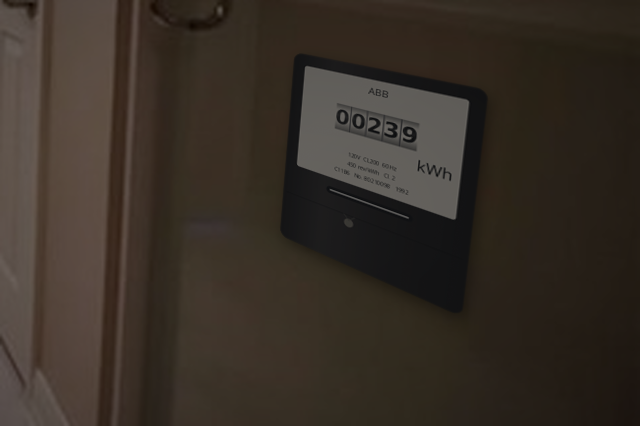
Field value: kWh 239
